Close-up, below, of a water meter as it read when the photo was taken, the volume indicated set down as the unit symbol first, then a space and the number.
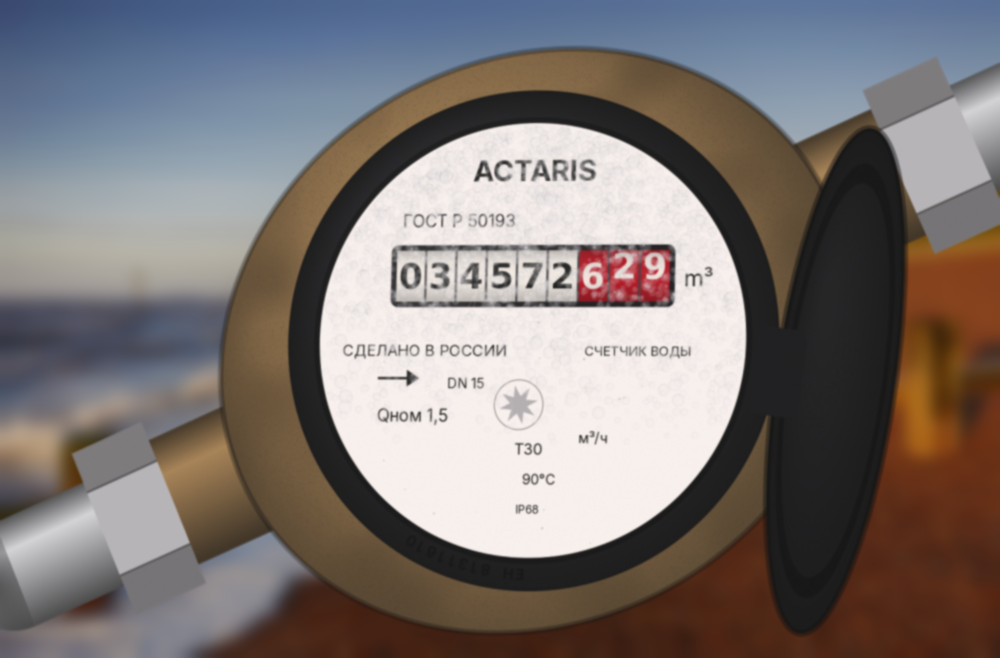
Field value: m³ 34572.629
